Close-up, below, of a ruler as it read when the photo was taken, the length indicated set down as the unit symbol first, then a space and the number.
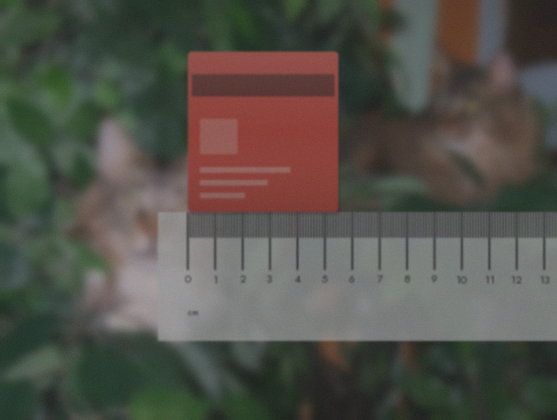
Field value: cm 5.5
